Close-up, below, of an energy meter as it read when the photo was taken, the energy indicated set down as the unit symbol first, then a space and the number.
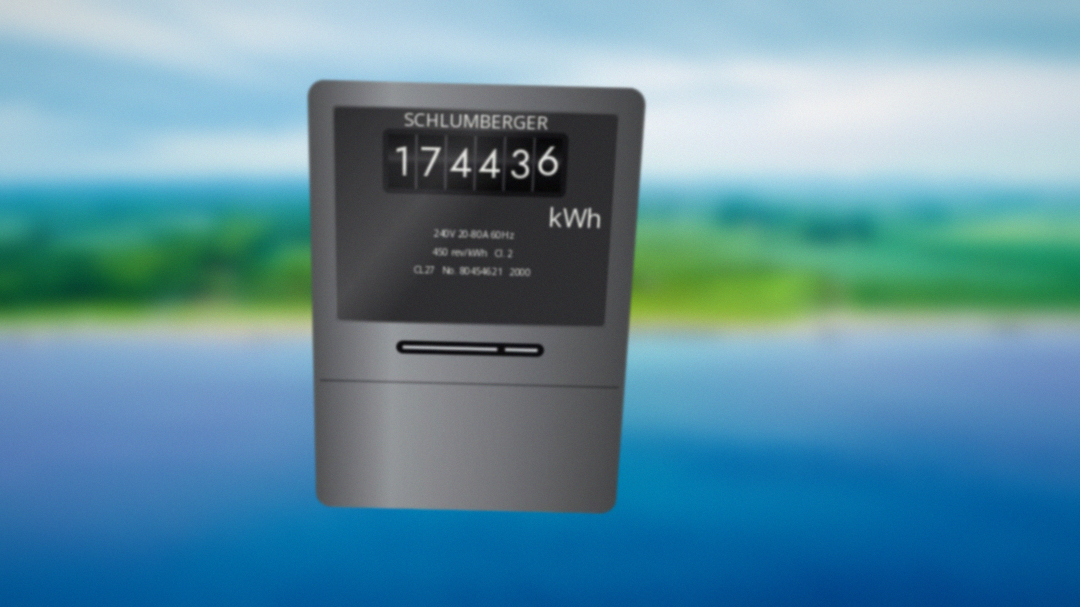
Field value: kWh 174436
